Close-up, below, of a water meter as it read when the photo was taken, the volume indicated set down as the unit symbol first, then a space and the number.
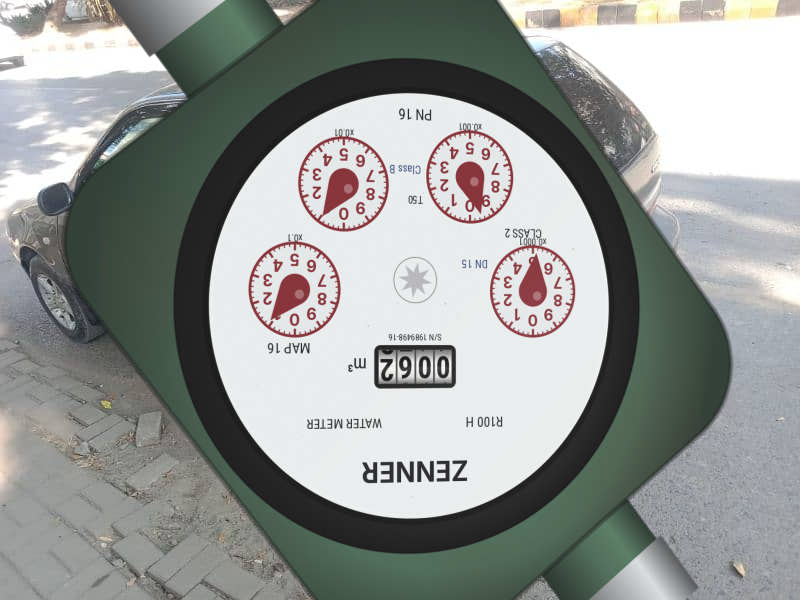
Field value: m³ 62.1095
